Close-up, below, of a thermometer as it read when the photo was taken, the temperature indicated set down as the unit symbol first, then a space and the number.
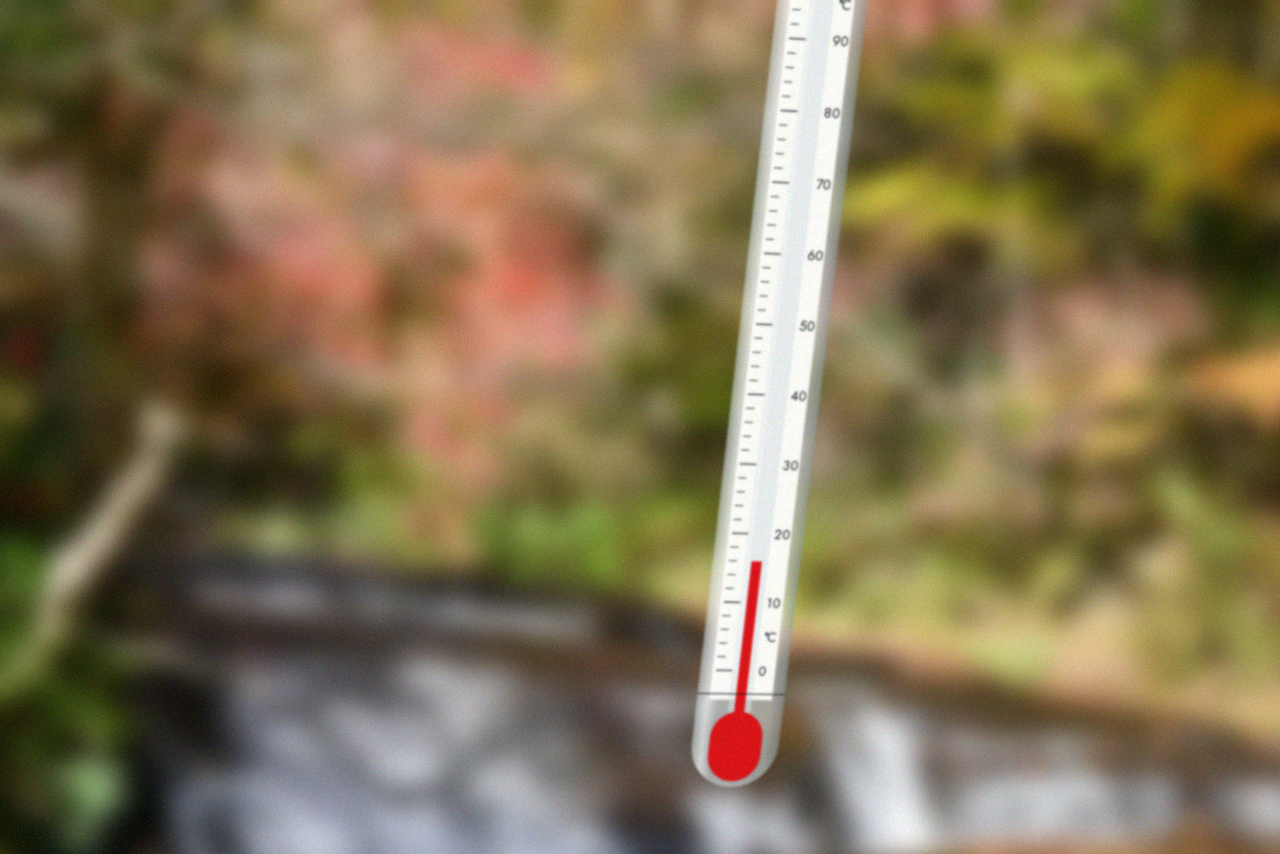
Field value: °C 16
